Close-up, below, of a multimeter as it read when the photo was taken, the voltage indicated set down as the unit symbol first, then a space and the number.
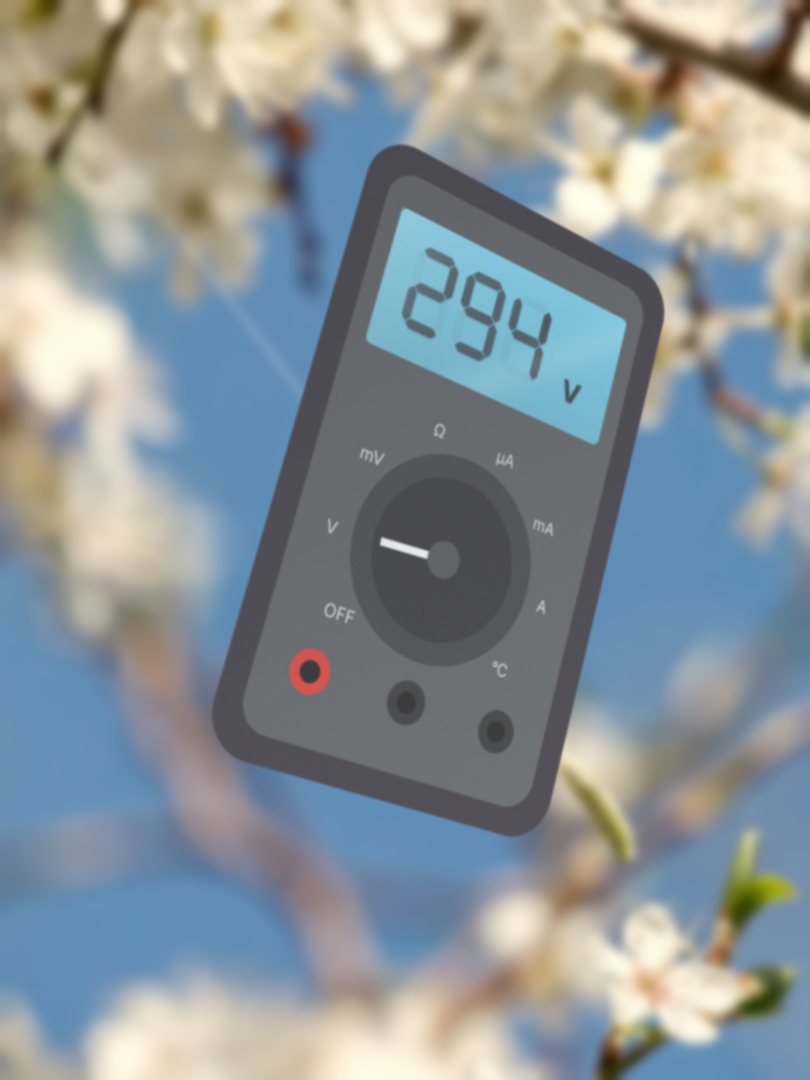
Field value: V 294
